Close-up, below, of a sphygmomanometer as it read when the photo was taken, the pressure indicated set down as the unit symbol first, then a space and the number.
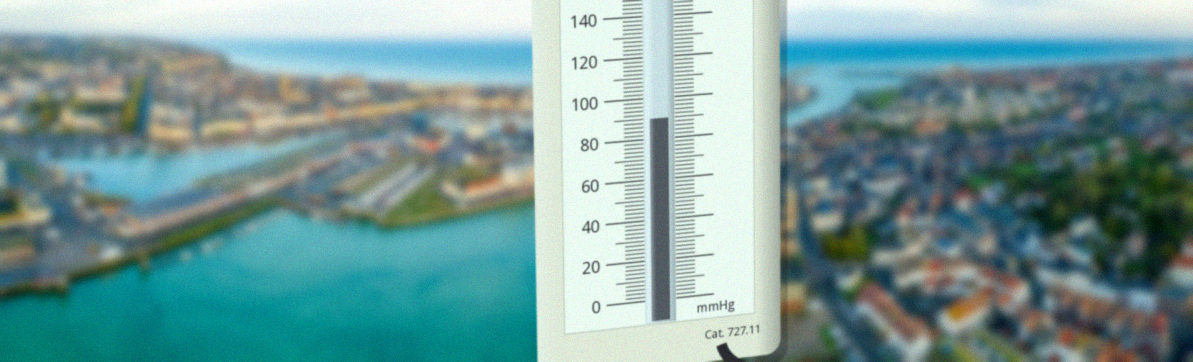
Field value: mmHg 90
